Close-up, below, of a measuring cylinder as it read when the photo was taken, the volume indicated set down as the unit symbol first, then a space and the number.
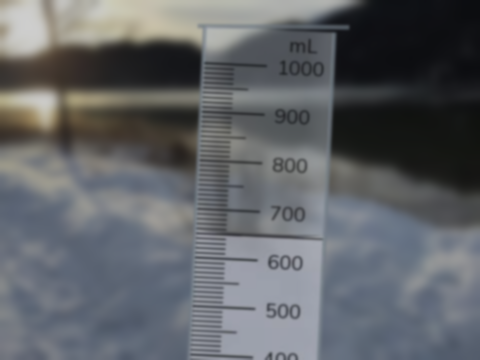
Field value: mL 650
